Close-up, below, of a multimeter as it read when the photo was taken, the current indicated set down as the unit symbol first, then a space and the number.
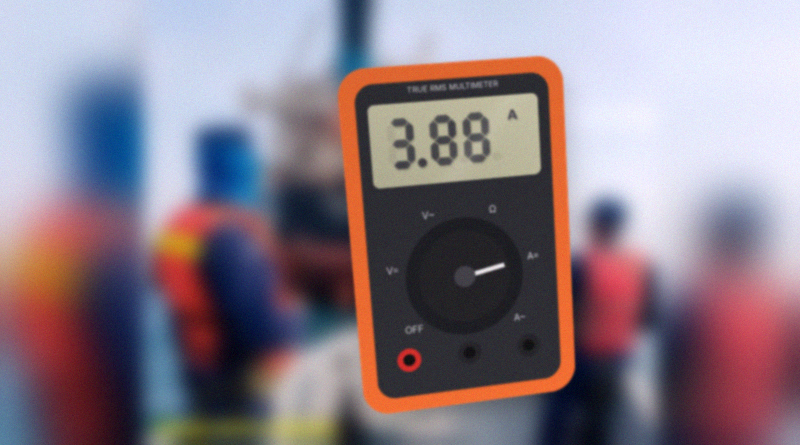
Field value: A 3.88
